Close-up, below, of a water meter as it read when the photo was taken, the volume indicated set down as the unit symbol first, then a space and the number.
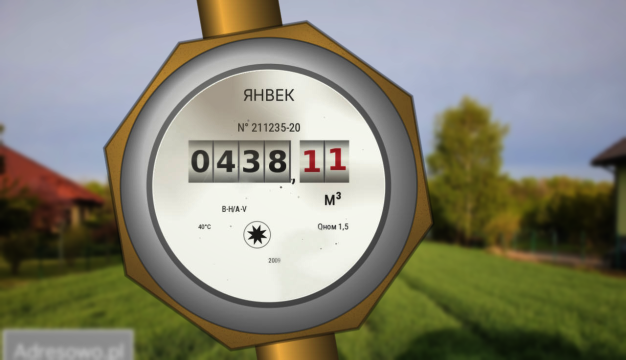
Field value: m³ 438.11
